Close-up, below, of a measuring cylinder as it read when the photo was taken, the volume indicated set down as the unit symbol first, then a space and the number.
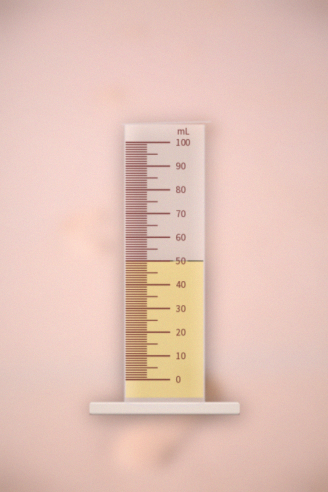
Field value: mL 50
